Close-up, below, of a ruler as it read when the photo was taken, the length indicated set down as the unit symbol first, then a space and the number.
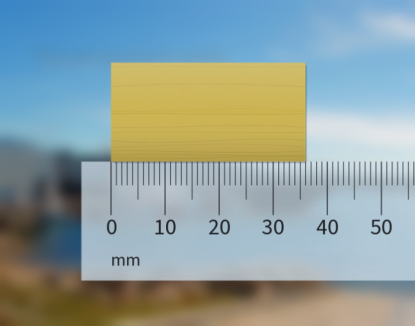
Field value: mm 36
